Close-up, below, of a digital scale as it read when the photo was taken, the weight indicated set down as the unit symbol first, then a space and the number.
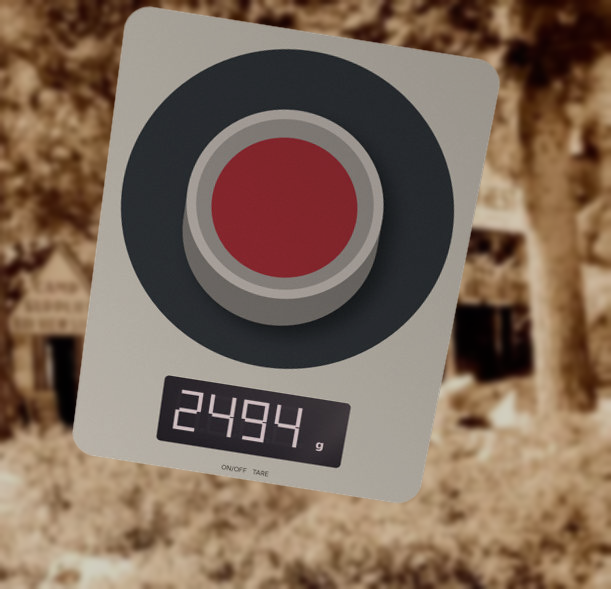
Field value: g 2494
